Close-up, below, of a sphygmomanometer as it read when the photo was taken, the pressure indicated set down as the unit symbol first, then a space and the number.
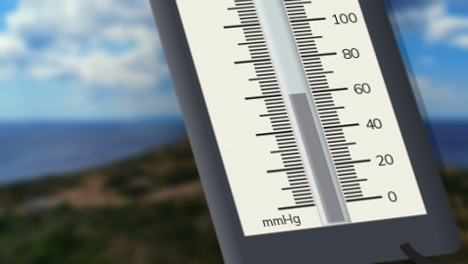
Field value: mmHg 60
